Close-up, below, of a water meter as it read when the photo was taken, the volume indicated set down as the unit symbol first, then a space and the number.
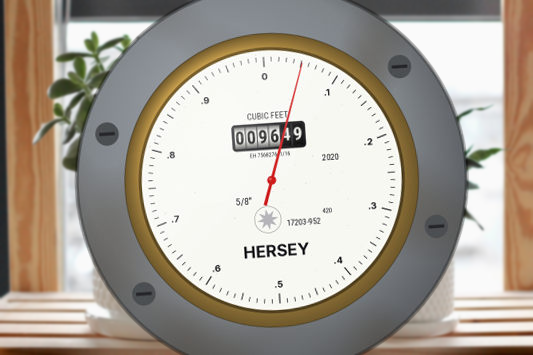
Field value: ft³ 9649.05
